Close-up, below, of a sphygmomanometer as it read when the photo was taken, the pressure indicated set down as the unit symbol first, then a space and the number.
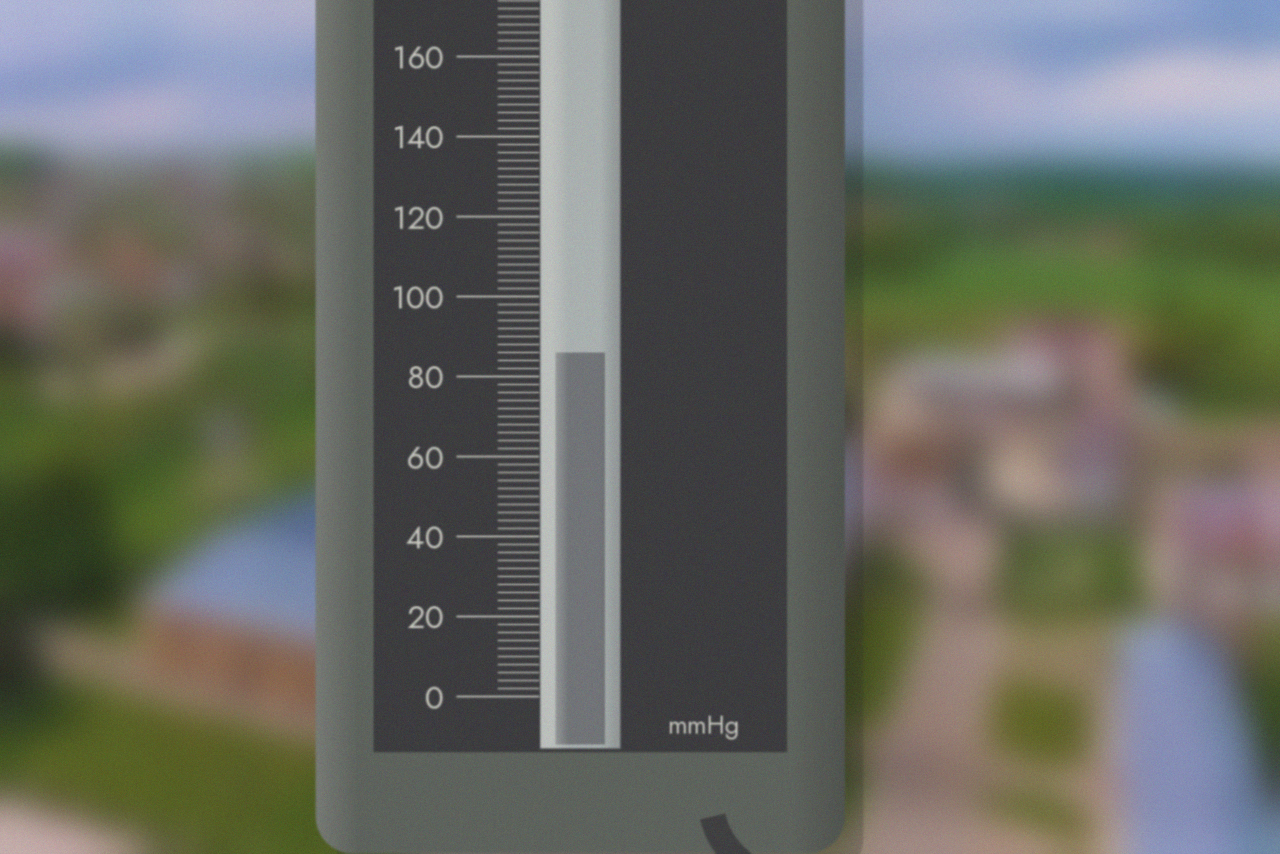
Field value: mmHg 86
